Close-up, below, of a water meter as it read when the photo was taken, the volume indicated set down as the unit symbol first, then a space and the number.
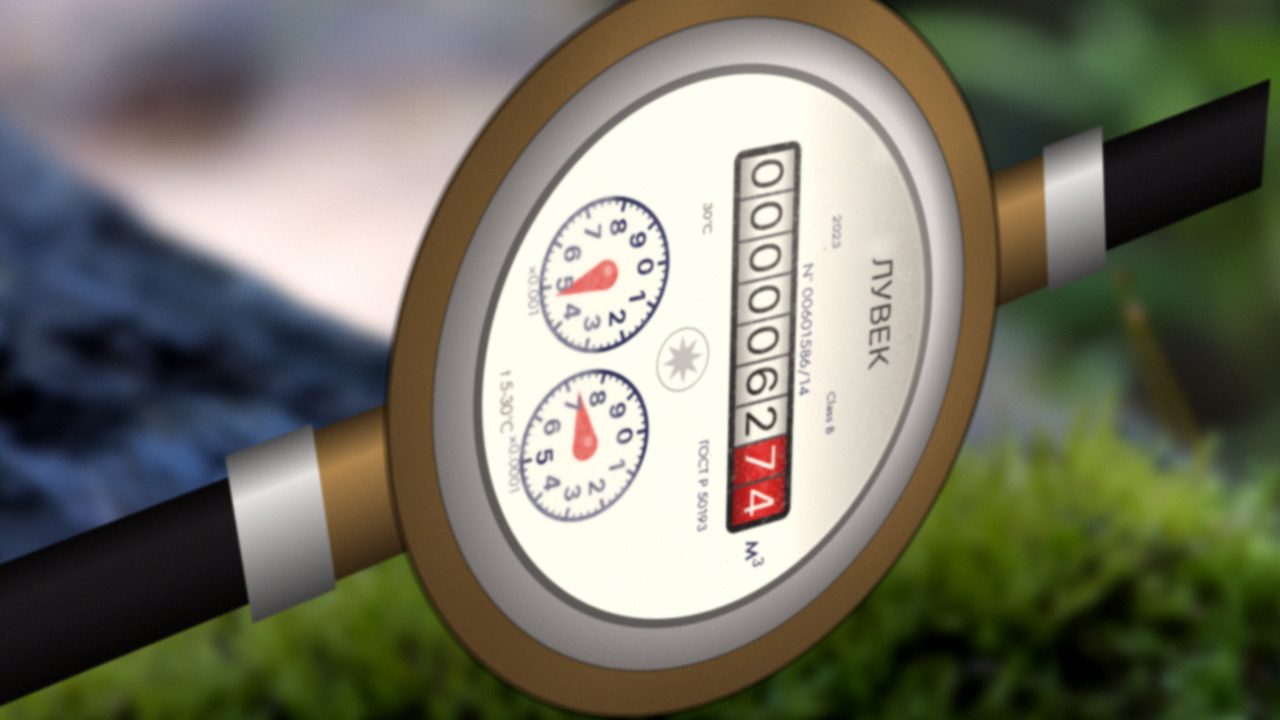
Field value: m³ 62.7447
